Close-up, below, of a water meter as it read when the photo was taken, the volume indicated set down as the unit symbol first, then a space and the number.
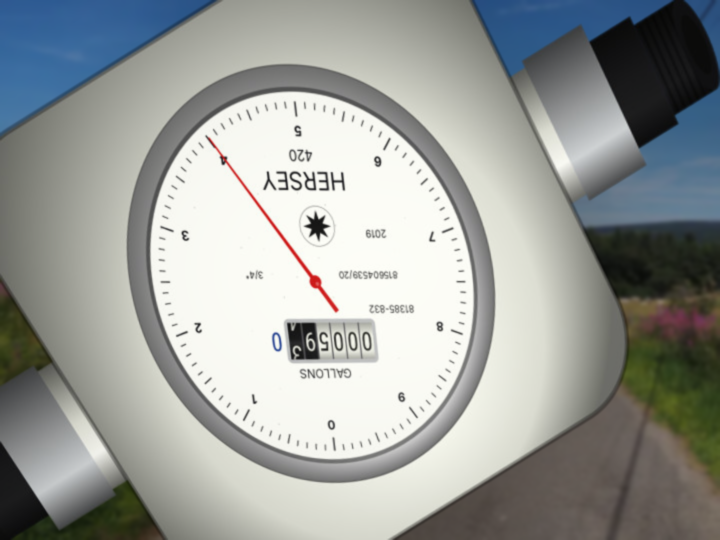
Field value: gal 5934.0
